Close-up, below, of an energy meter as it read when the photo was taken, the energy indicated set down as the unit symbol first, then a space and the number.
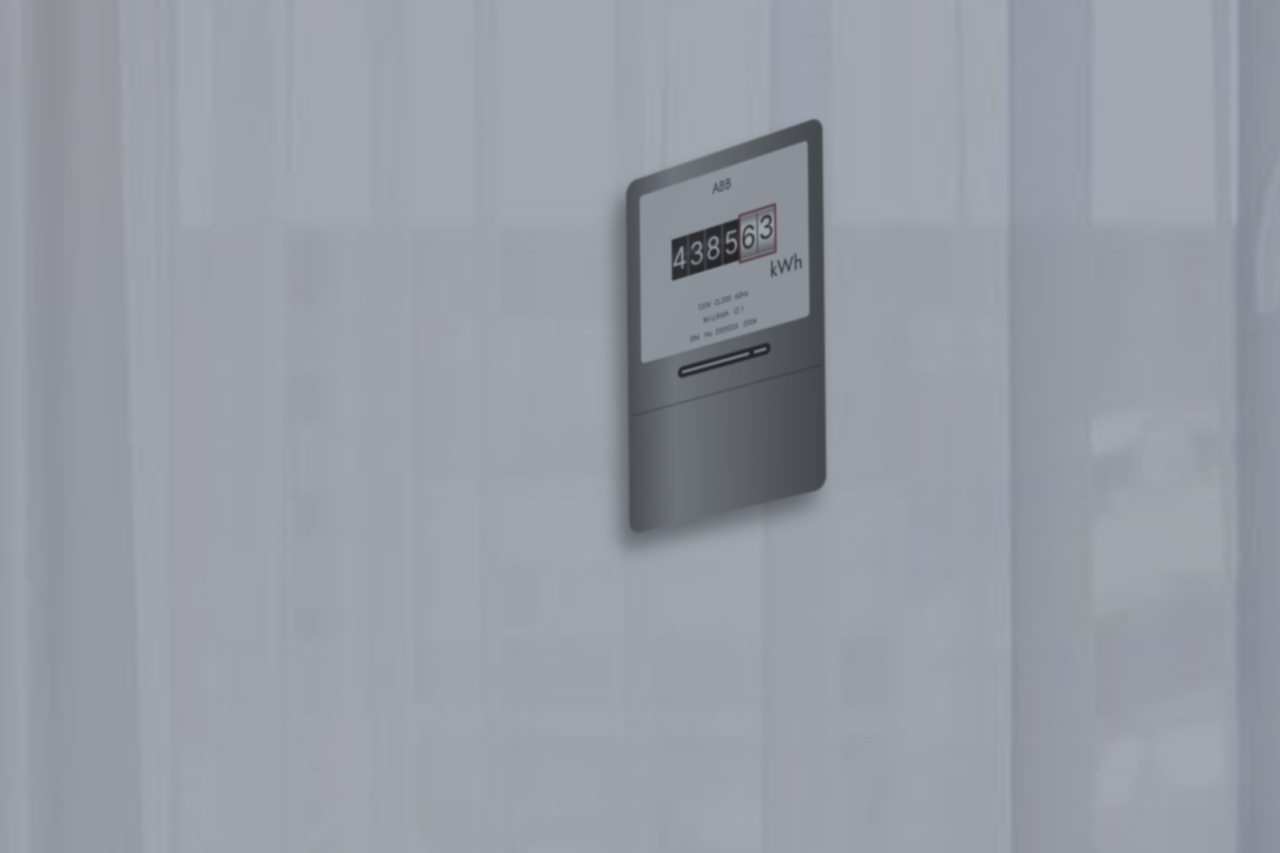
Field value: kWh 4385.63
